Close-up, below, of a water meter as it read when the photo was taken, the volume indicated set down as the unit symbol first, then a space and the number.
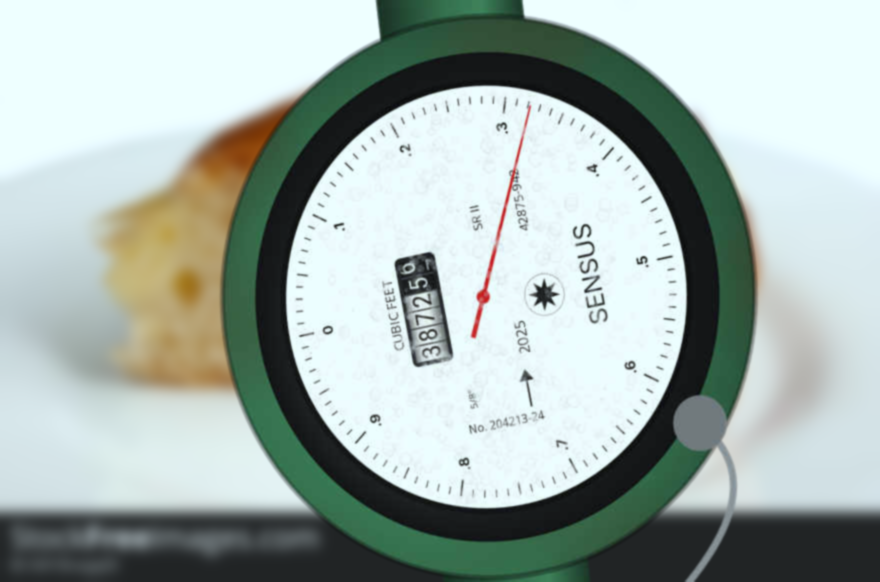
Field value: ft³ 387256.32
